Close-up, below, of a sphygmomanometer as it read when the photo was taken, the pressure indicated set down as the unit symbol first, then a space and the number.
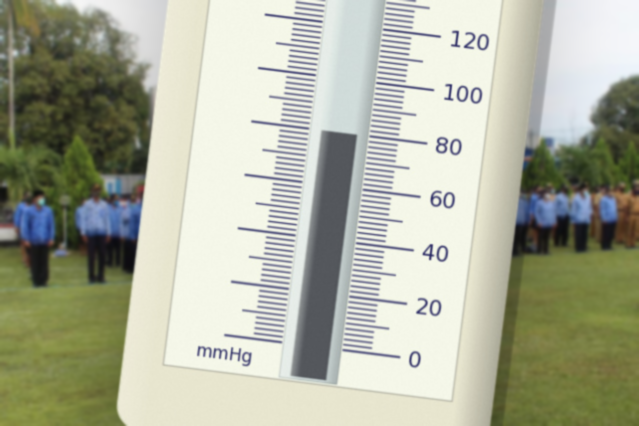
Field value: mmHg 80
